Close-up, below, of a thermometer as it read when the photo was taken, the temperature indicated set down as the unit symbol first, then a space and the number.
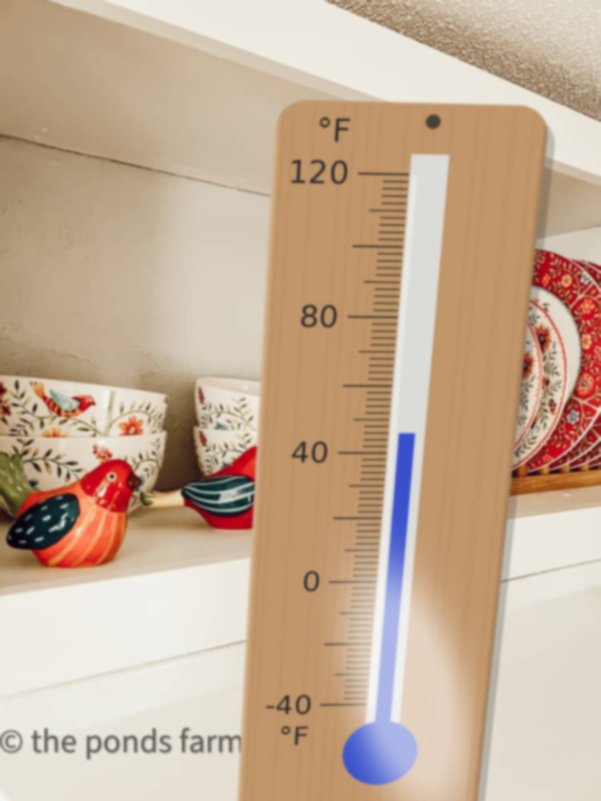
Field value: °F 46
